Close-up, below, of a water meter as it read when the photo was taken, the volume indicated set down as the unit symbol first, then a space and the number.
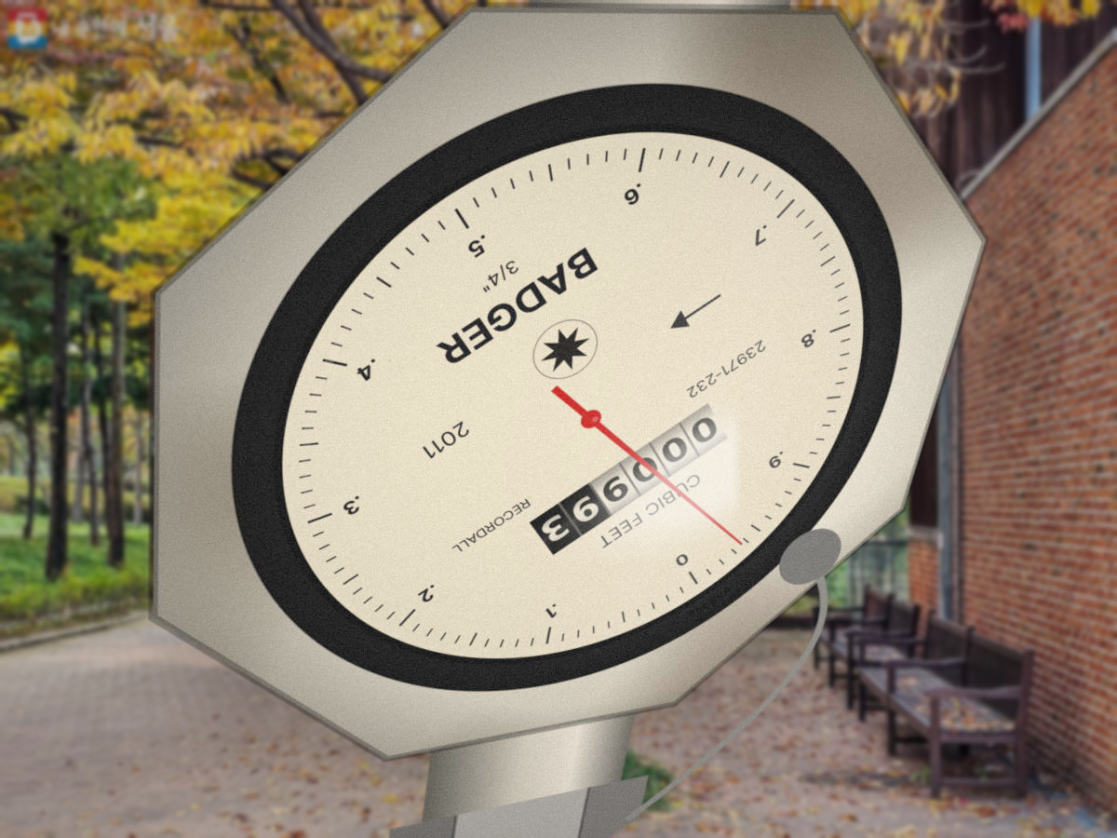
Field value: ft³ 992.96
